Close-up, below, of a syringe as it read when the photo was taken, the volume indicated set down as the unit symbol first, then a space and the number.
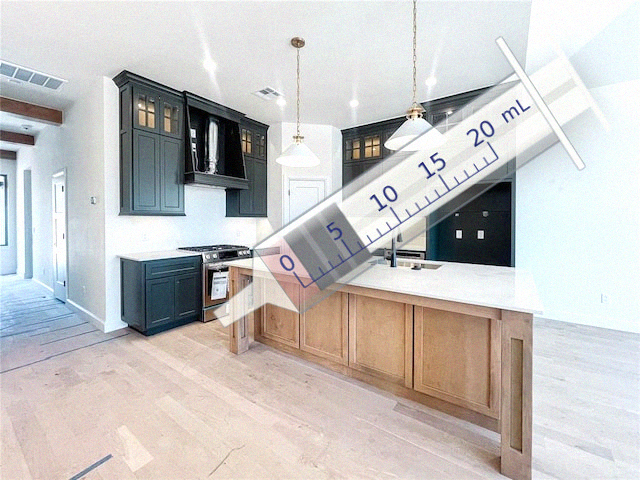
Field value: mL 1
